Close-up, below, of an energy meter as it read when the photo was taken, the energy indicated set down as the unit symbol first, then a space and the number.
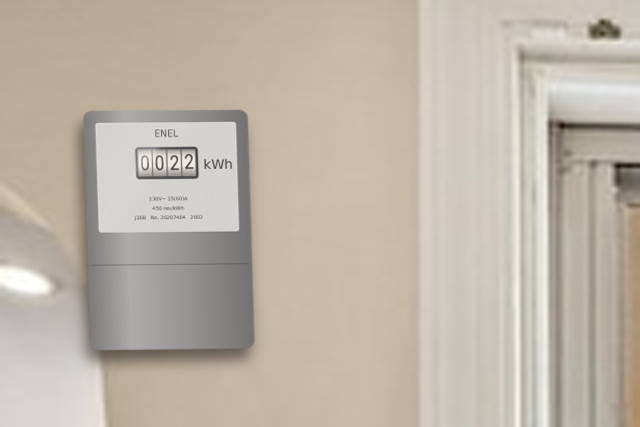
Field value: kWh 22
